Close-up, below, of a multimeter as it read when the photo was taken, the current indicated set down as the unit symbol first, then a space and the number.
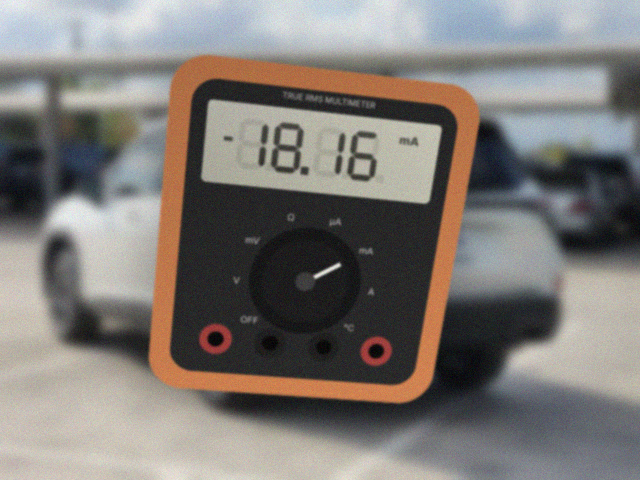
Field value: mA -18.16
